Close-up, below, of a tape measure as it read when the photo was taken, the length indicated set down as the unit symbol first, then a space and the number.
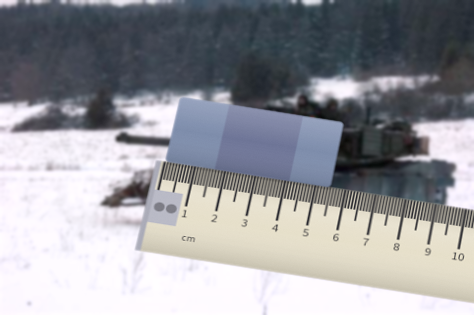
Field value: cm 5.5
